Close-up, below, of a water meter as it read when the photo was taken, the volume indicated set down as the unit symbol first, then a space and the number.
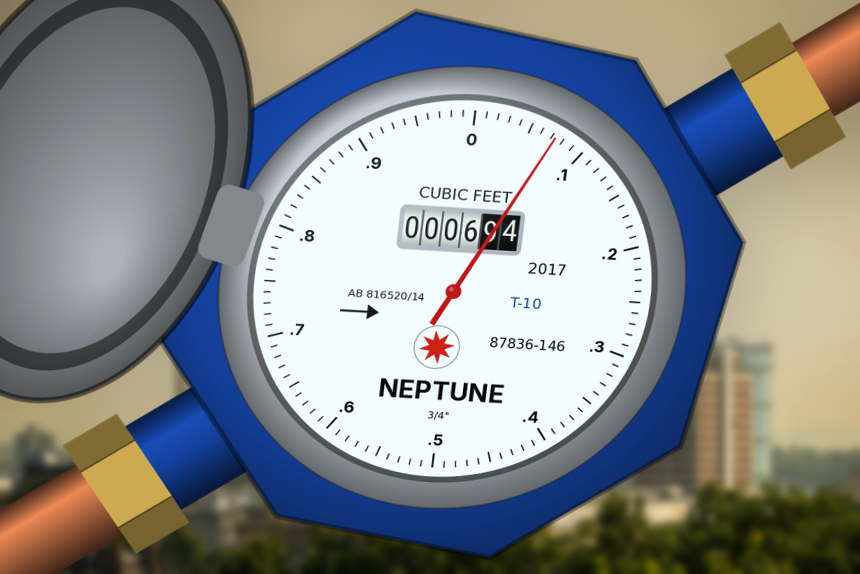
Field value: ft³ 694.07
